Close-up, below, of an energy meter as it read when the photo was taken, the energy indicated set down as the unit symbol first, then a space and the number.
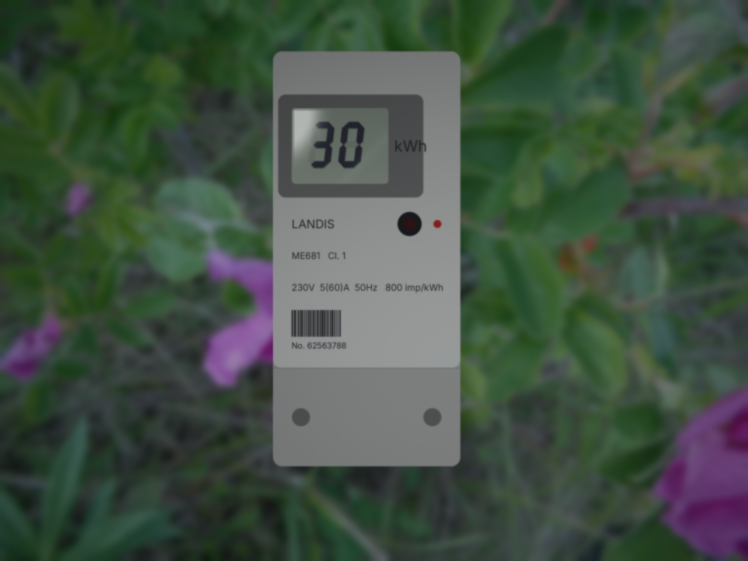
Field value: kWh 30
